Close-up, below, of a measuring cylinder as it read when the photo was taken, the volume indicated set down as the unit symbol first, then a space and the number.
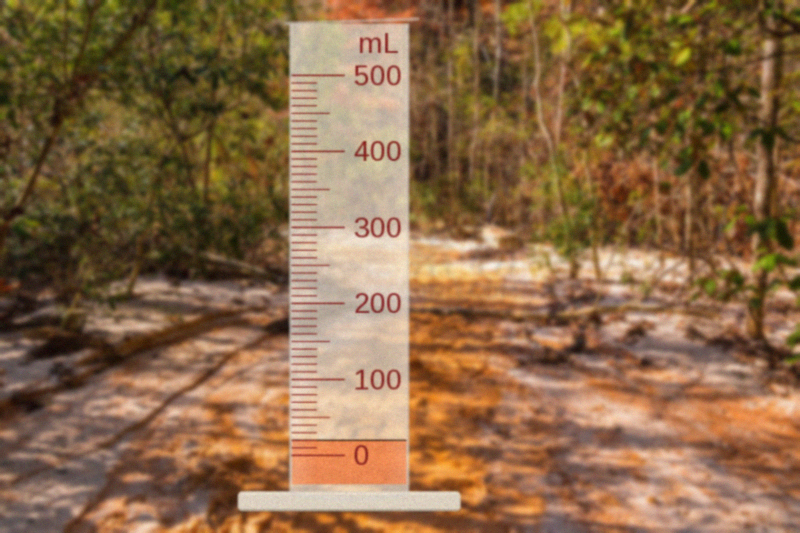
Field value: mL 20
